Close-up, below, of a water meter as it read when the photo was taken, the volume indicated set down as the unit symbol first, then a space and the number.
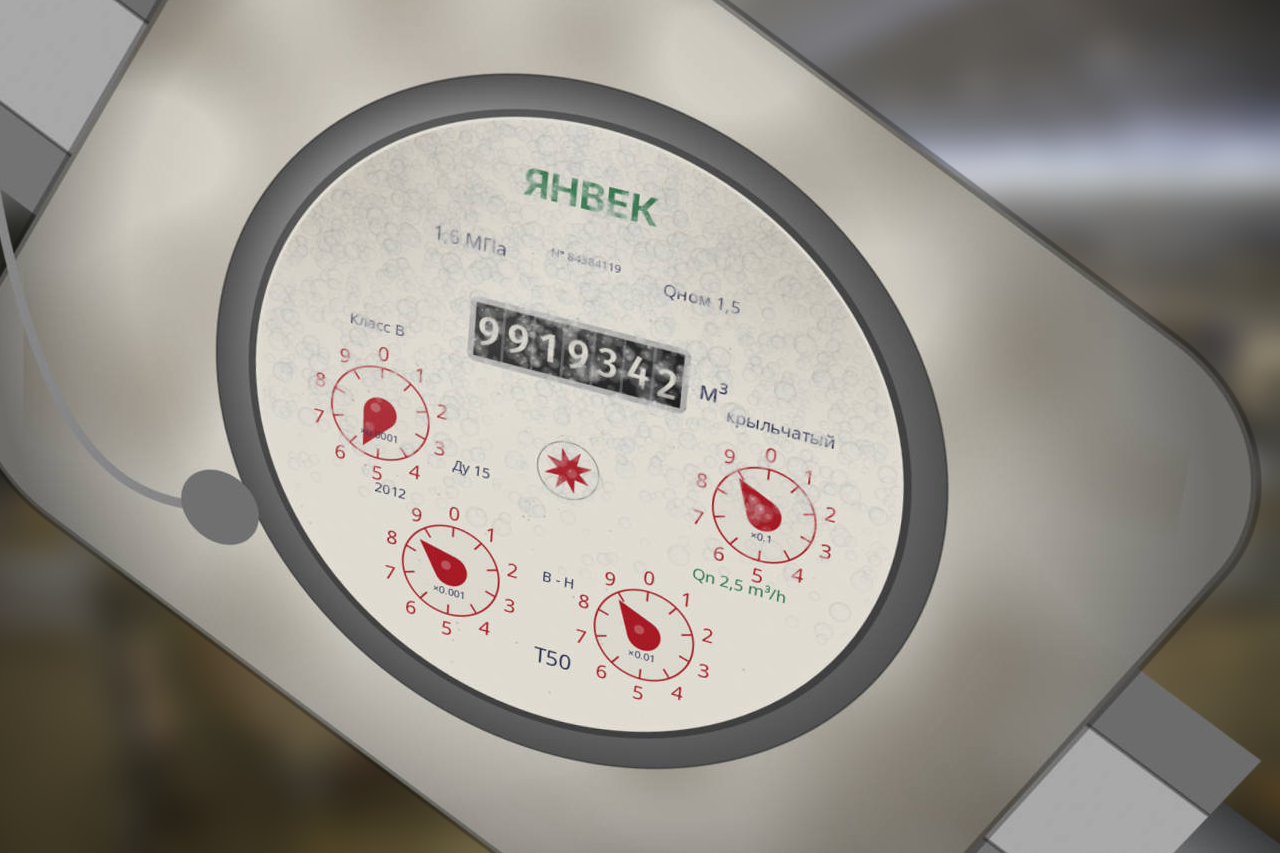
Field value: m³ 9919341.8885
